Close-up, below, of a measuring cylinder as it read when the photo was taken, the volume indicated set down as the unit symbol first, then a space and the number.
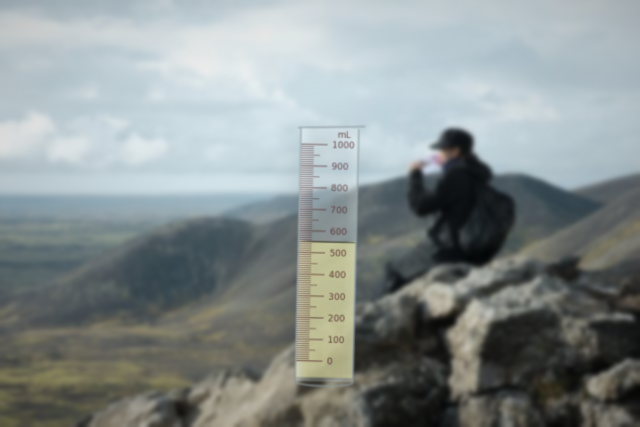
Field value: mL 550
